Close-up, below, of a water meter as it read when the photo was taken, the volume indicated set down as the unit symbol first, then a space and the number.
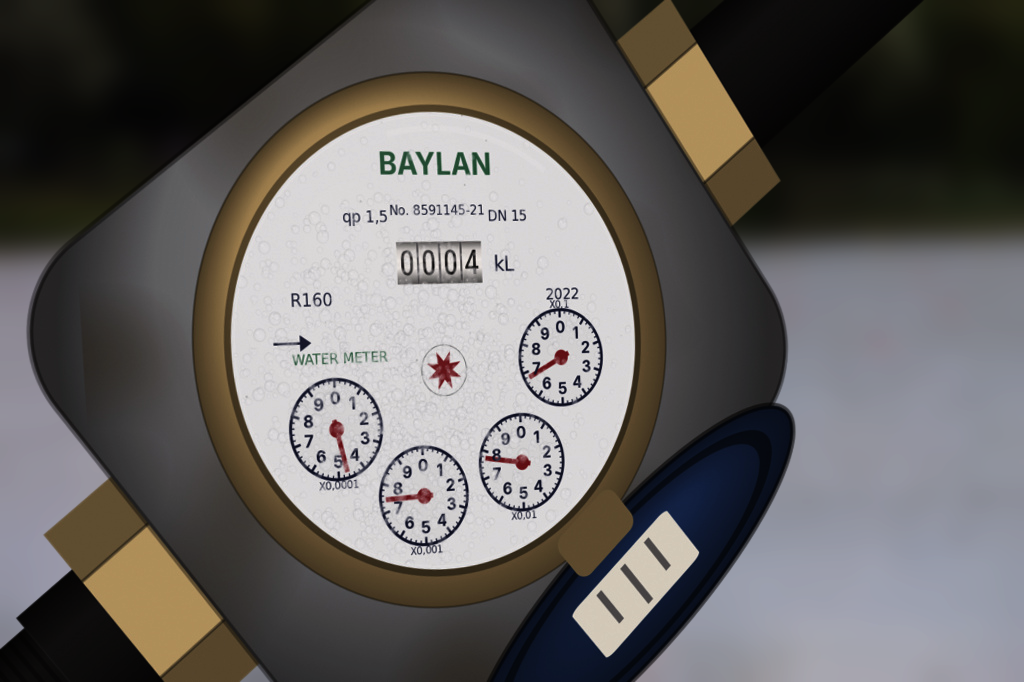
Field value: kL 4.6774
